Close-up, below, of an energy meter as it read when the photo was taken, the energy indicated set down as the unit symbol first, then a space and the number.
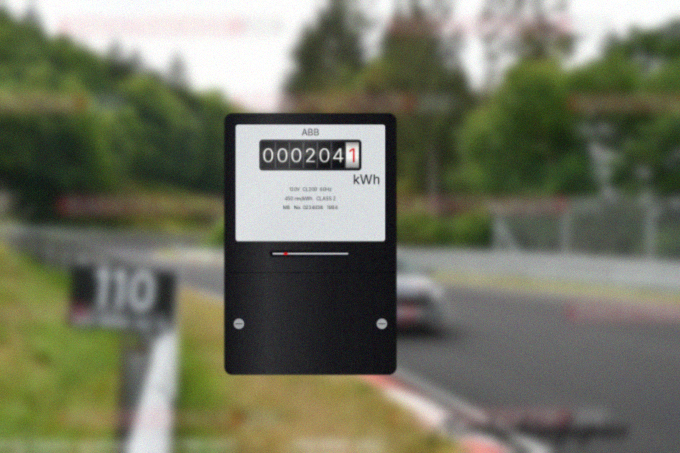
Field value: kWh 204.1
